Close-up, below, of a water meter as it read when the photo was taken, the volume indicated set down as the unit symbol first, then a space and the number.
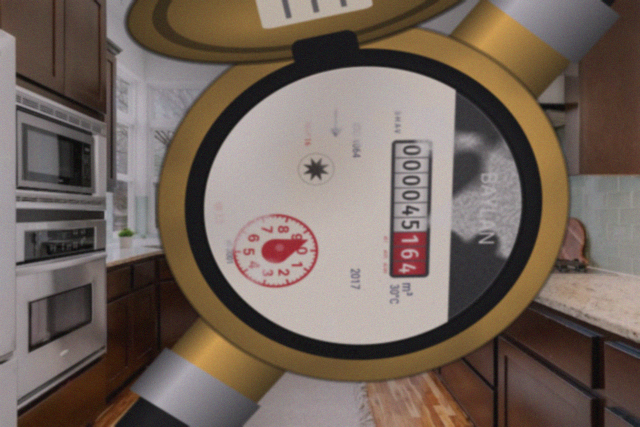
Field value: m³ 45.1639
